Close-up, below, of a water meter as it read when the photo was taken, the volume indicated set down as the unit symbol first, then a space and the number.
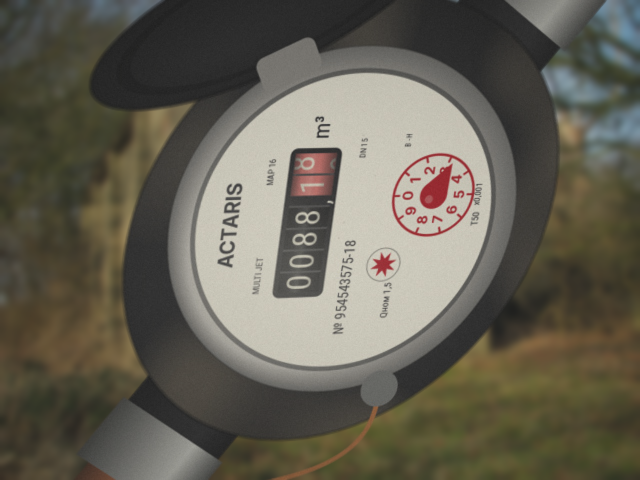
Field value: m³ 88.183
